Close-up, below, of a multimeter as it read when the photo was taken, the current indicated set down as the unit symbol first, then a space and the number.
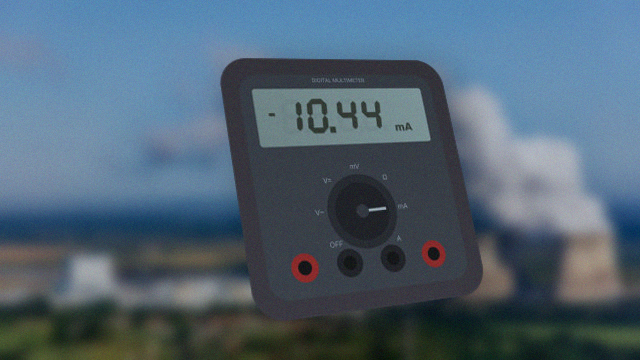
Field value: mA -10.44
